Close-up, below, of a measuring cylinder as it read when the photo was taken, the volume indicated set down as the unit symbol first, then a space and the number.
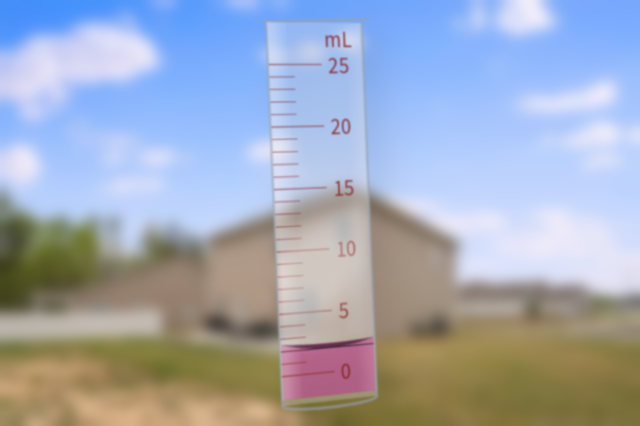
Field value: mL 2
